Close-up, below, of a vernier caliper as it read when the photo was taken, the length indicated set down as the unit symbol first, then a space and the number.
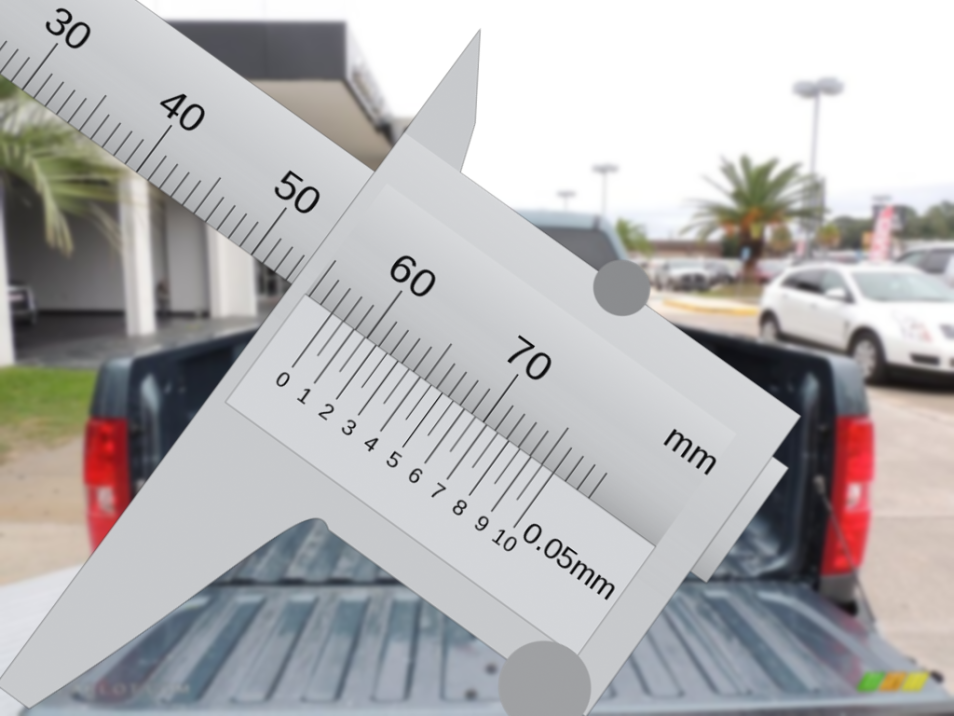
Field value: mm 57.0
